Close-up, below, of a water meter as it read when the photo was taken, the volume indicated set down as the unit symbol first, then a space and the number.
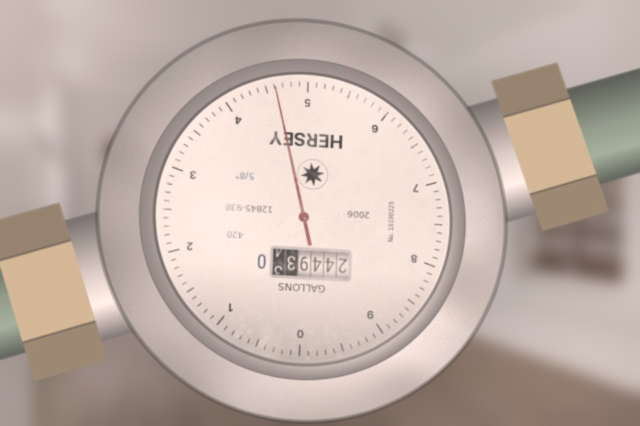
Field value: gal 2449334.6
